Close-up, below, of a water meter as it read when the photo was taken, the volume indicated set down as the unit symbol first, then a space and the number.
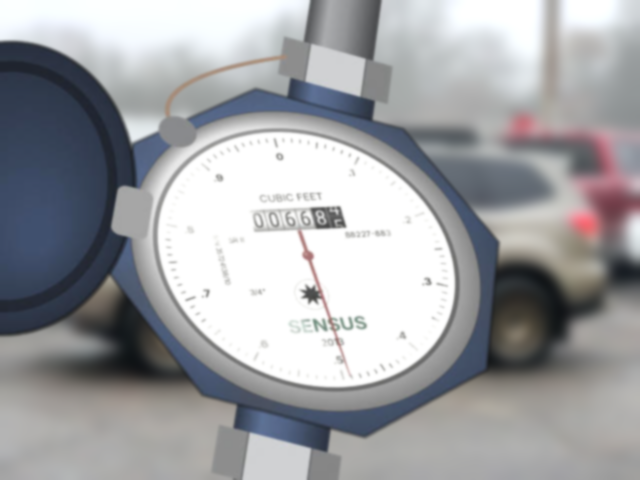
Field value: ft³ 6684.49
